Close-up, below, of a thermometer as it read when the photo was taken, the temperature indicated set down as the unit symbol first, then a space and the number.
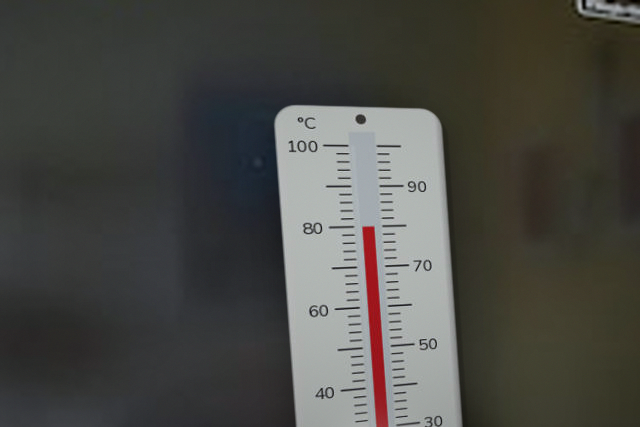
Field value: °C 80
